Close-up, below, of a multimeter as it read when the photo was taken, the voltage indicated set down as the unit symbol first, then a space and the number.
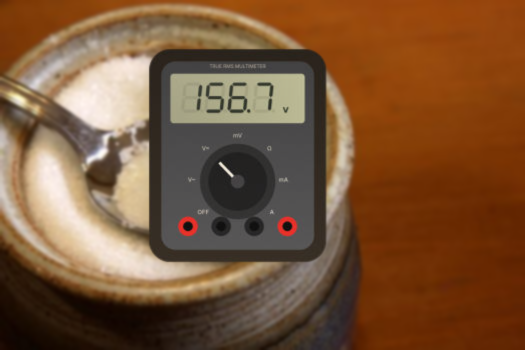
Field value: V 156.7
